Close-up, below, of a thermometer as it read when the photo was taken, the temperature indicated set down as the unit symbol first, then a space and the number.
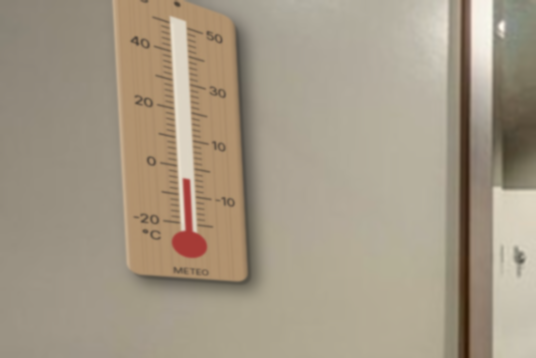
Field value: °C -4
